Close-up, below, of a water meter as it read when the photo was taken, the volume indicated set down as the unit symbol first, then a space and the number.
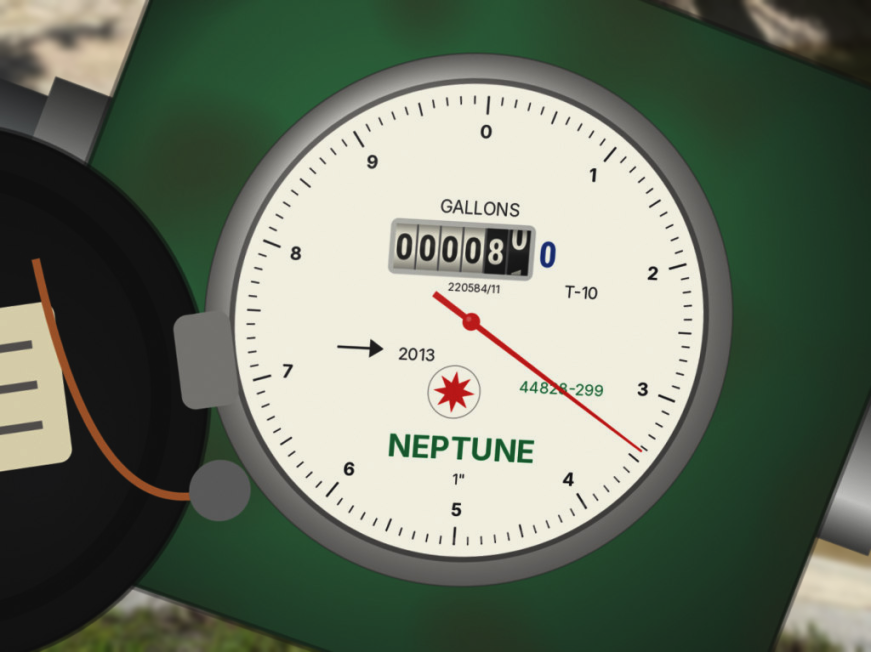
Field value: gal 803.4
